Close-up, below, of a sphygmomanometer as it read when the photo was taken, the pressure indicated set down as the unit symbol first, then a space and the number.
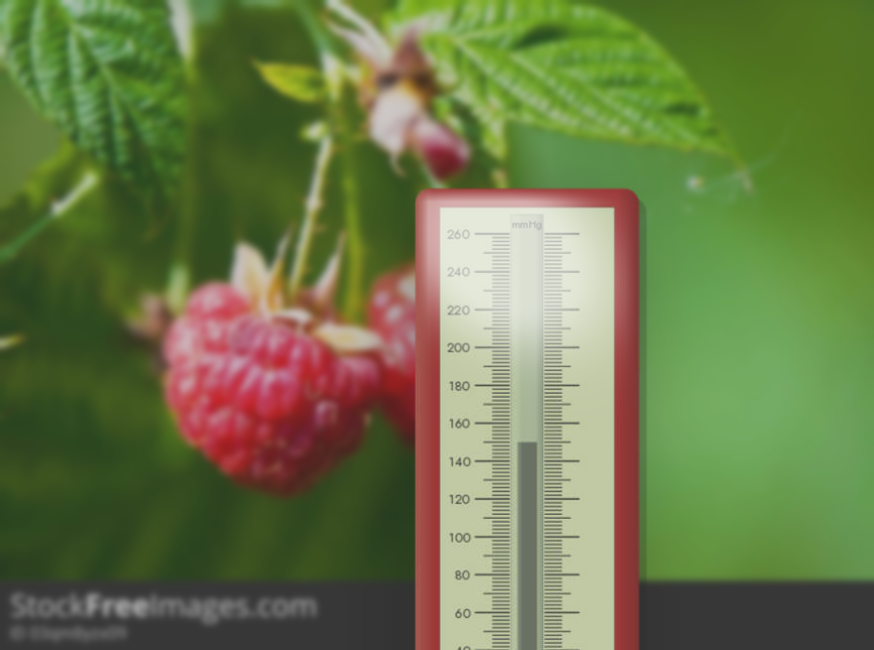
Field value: mmHg 150
